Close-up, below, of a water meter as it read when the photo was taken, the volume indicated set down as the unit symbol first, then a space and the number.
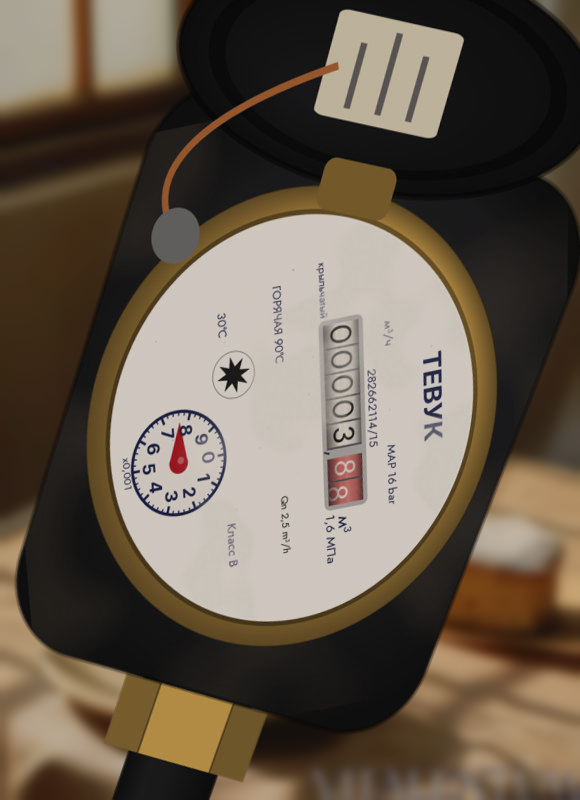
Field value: m³ 3.877
